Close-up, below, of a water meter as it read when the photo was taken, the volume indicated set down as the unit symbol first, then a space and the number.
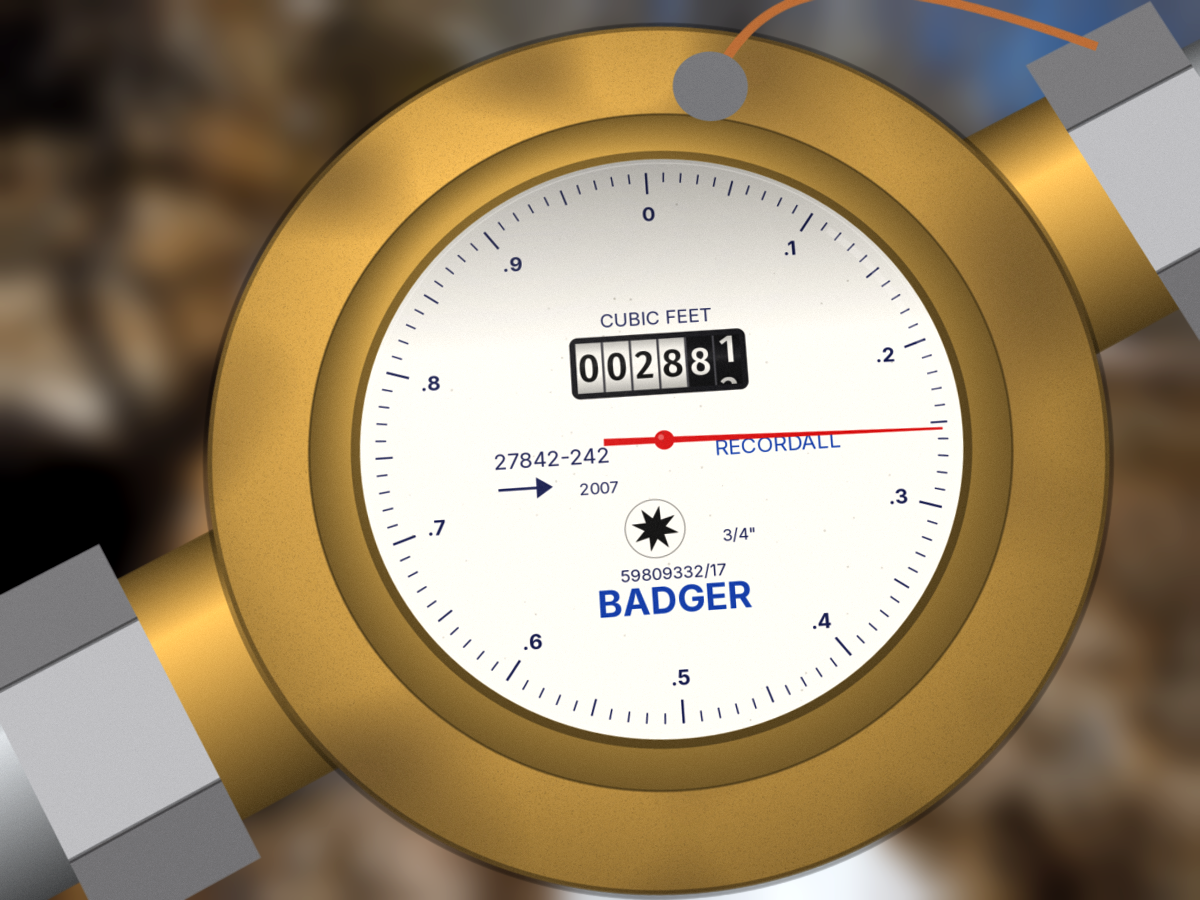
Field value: ft³ 2881.25
